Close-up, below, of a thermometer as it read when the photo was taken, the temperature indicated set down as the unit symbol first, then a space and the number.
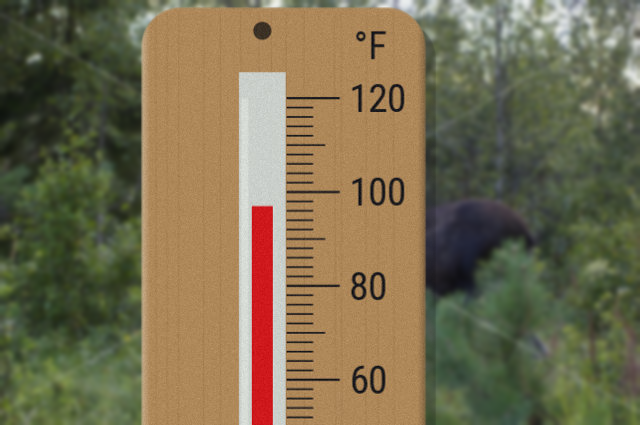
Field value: °F 97
